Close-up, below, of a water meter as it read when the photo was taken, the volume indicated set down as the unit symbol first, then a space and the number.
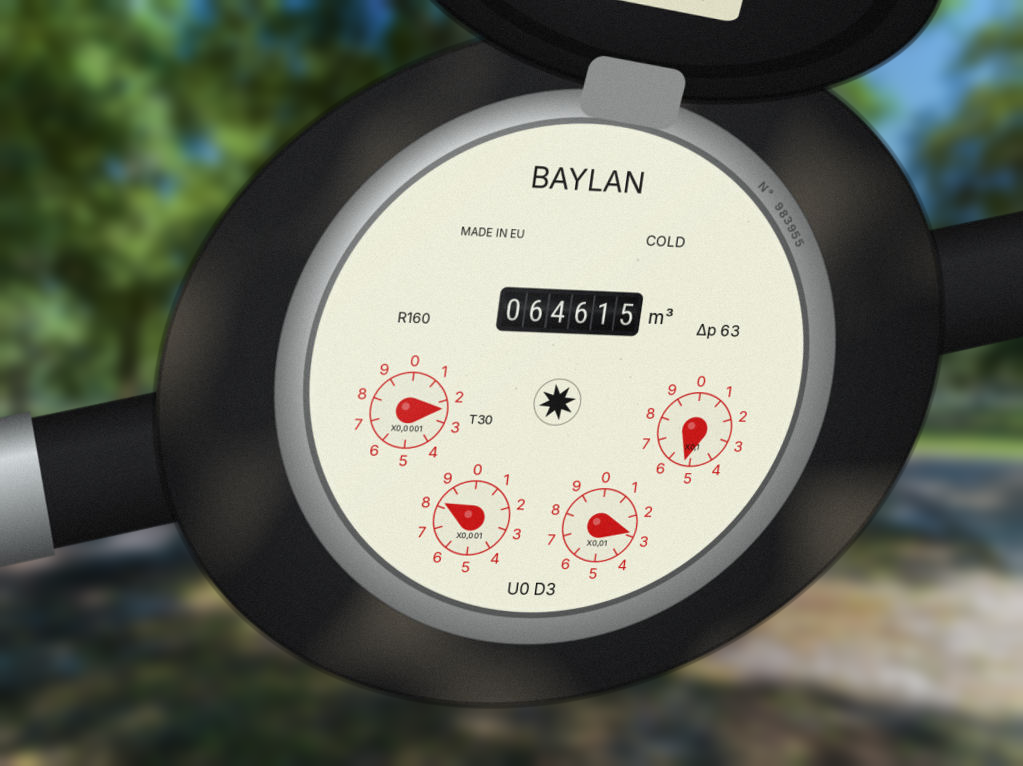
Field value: m³ 64615.5282
